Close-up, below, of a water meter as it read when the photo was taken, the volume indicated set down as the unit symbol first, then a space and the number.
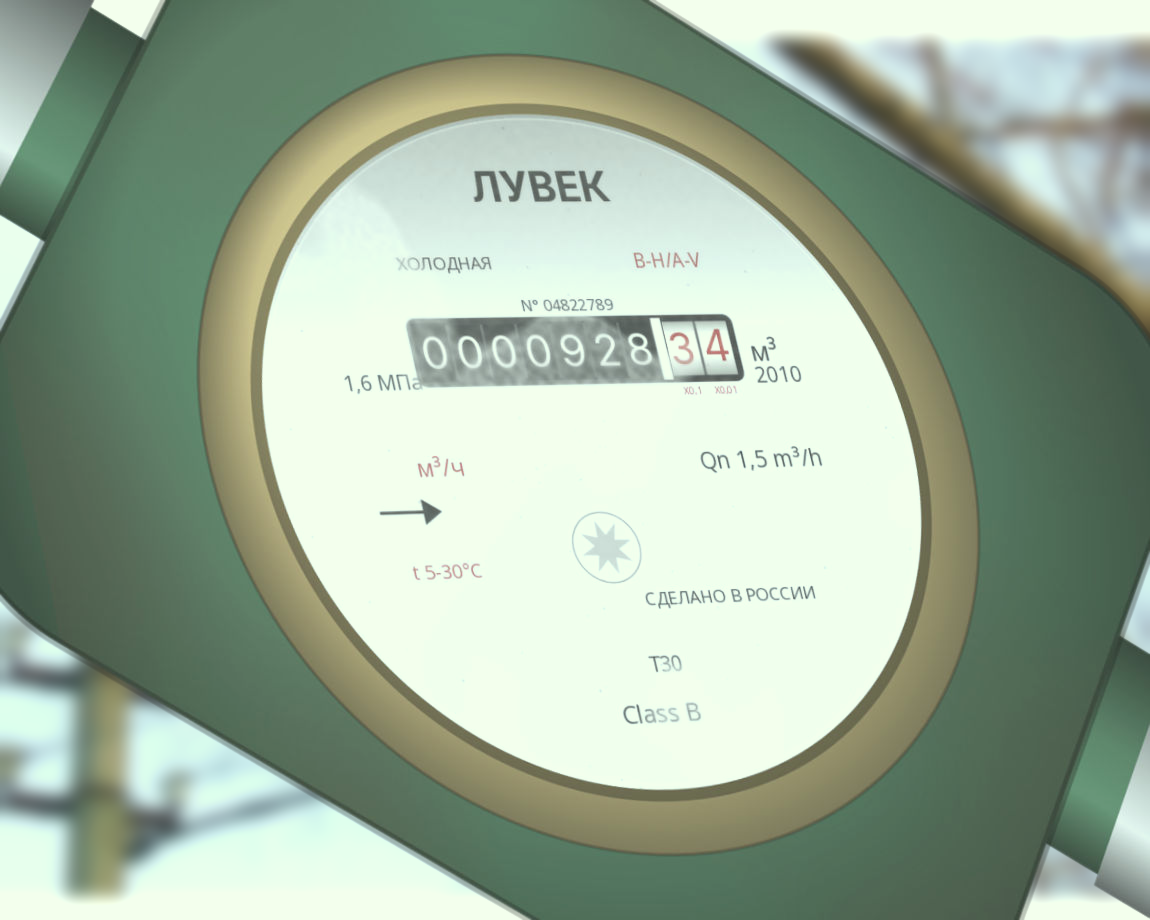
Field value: m³ 928.34
